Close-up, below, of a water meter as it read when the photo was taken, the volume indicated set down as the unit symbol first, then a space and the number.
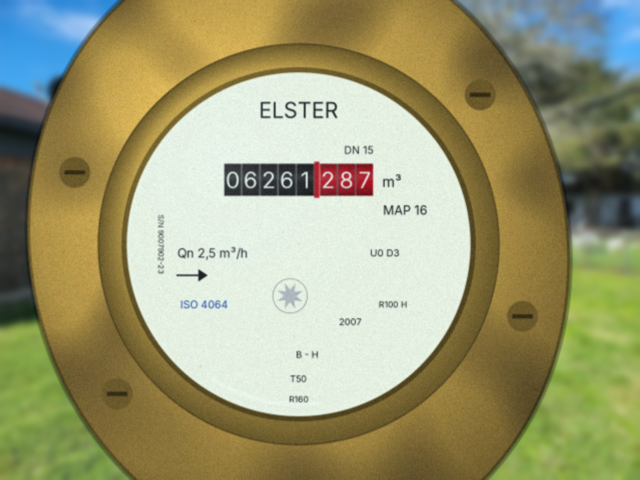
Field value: m³ 6261.287
